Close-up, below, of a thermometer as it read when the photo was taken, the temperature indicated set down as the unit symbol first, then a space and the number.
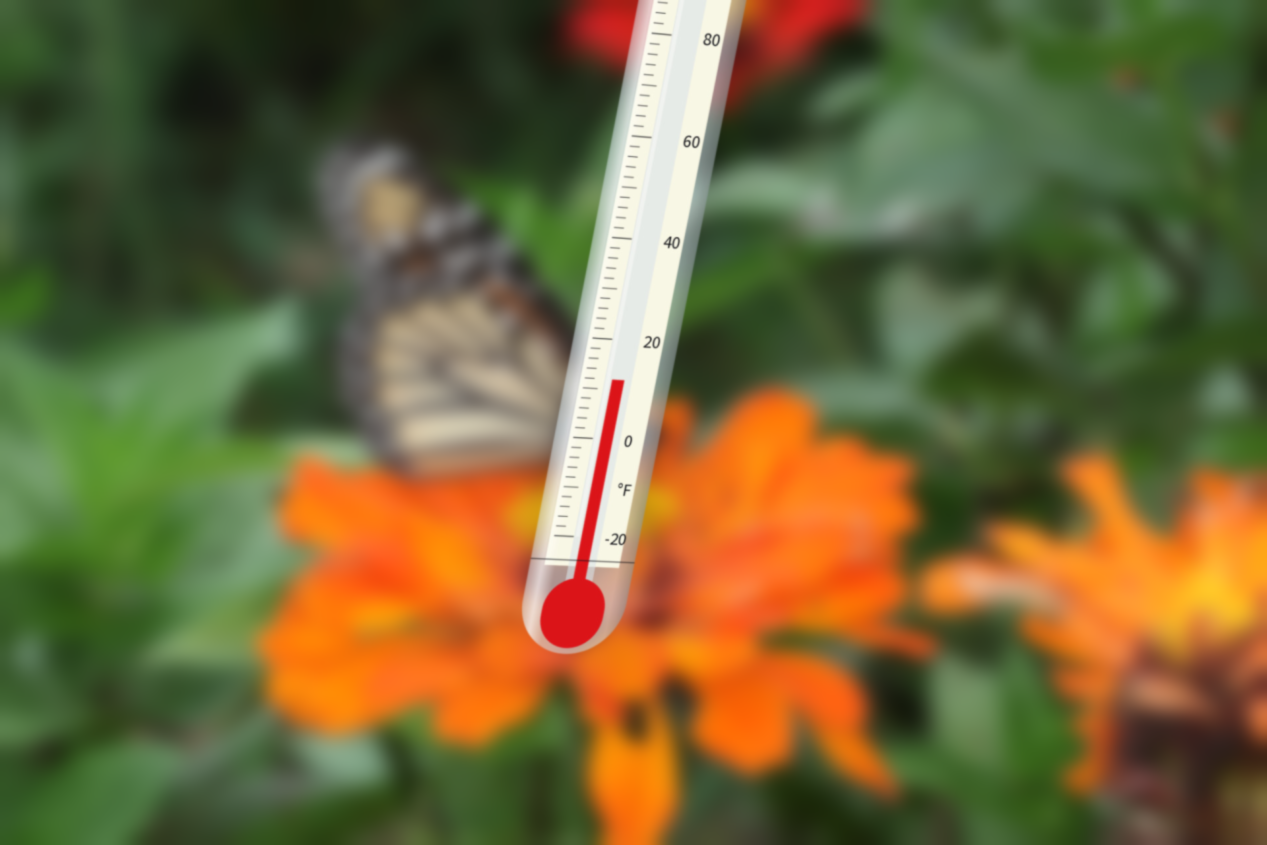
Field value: °F 12
